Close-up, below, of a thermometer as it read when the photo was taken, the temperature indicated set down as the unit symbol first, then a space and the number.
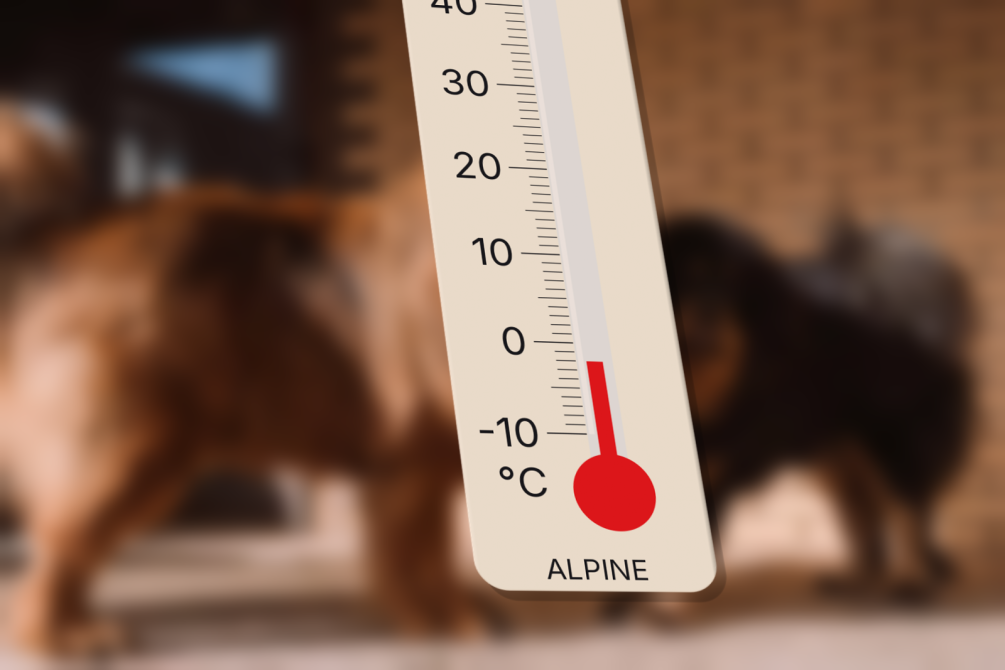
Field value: °C -2
